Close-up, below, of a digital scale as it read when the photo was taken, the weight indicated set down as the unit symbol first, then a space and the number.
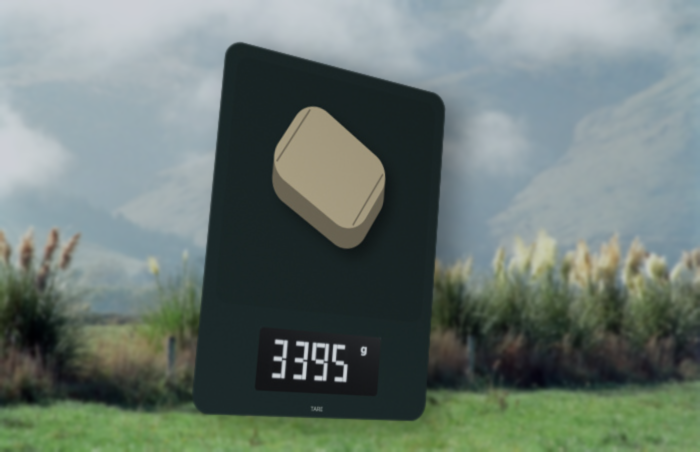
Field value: g 3395
